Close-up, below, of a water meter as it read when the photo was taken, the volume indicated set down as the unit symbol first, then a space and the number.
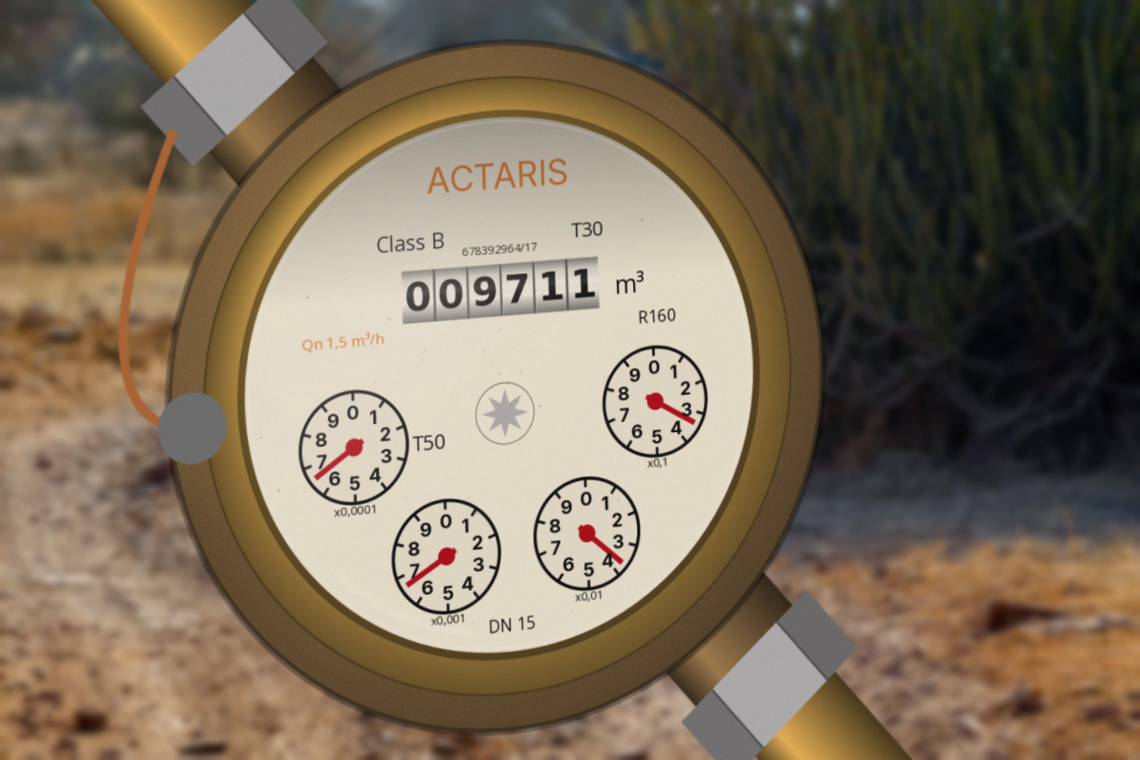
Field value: m³ 9711.3366
